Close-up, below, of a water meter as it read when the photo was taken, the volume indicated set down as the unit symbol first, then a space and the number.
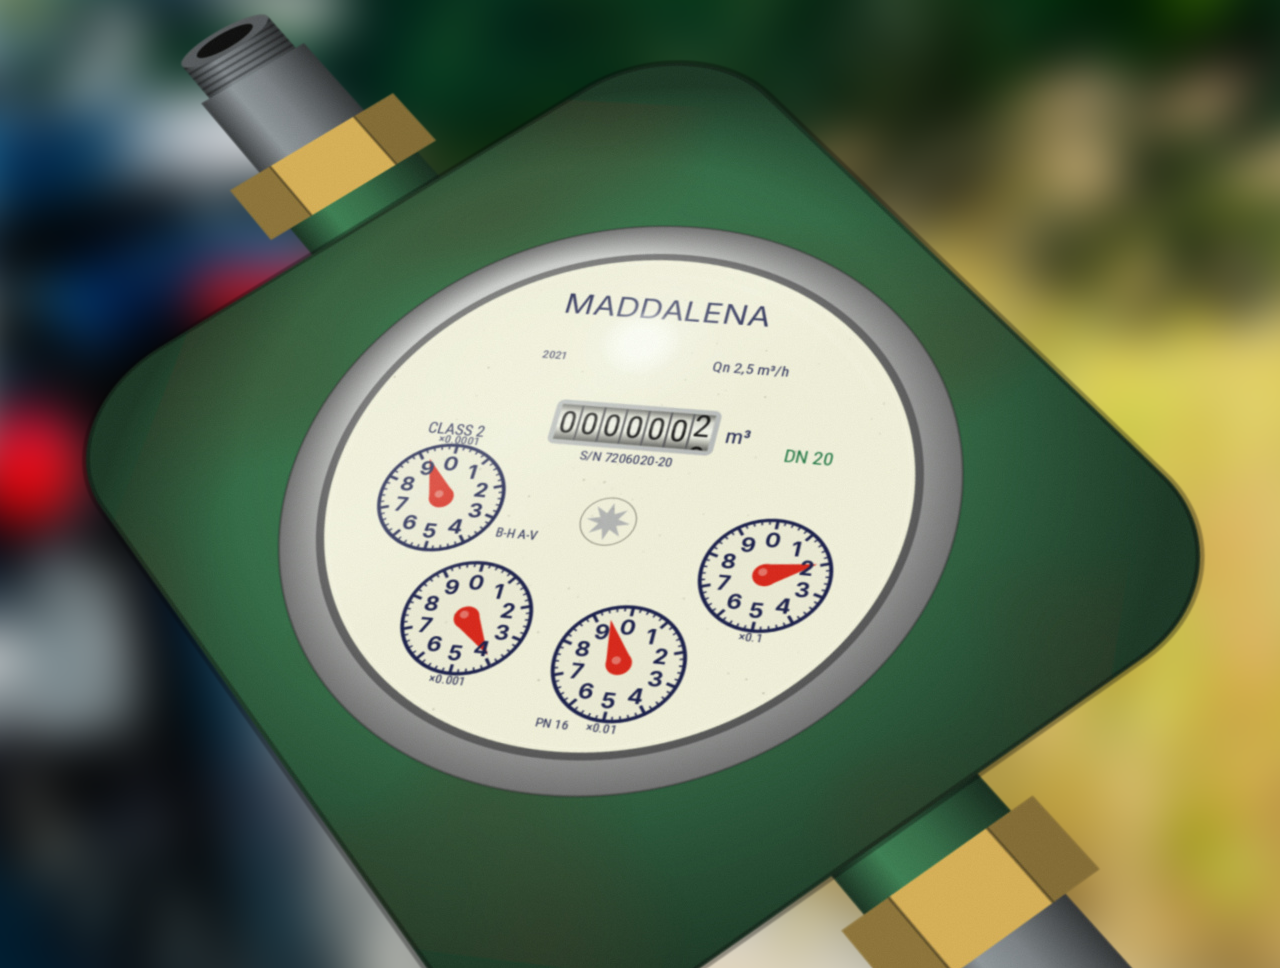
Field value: m³ 2.1939
